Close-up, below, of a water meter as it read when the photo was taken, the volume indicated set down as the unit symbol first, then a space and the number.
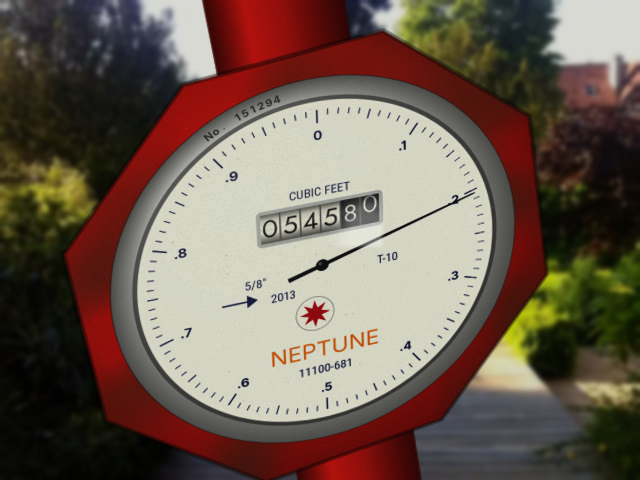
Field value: ft³ 54580.20
